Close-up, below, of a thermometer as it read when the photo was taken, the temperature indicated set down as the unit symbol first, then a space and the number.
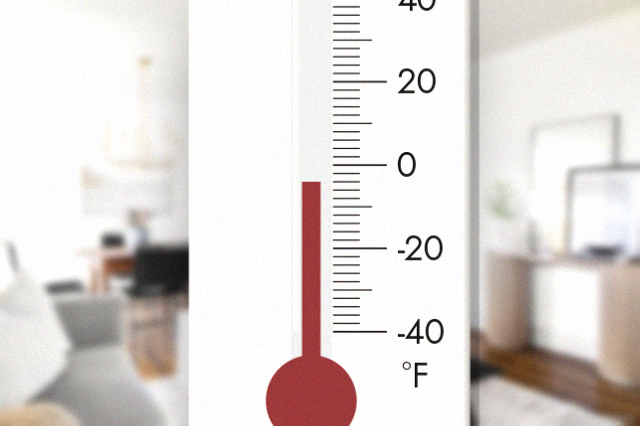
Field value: °F -4
